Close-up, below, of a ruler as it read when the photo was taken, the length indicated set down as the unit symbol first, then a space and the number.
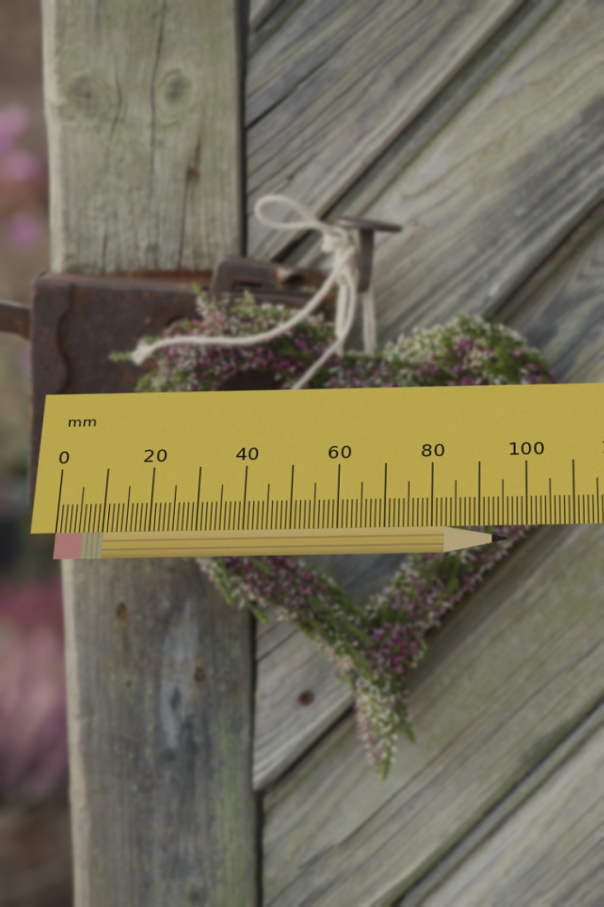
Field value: mm 96
